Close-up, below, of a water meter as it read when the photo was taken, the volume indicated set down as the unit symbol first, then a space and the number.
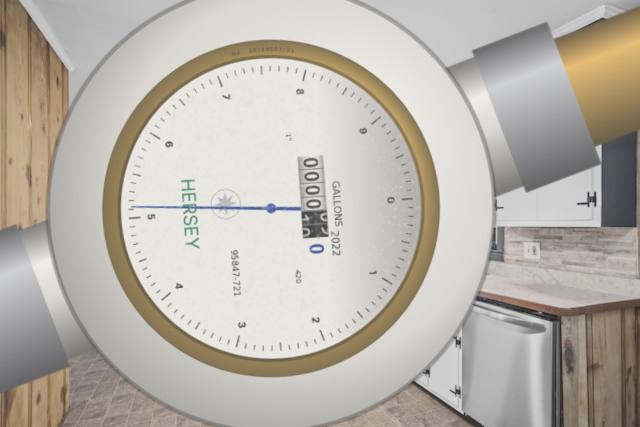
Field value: gal 95.1
